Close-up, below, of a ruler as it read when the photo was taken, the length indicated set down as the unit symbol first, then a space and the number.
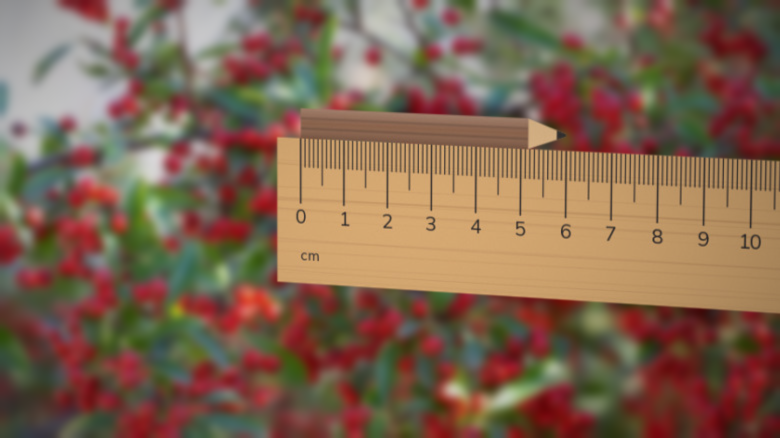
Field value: cm 6
